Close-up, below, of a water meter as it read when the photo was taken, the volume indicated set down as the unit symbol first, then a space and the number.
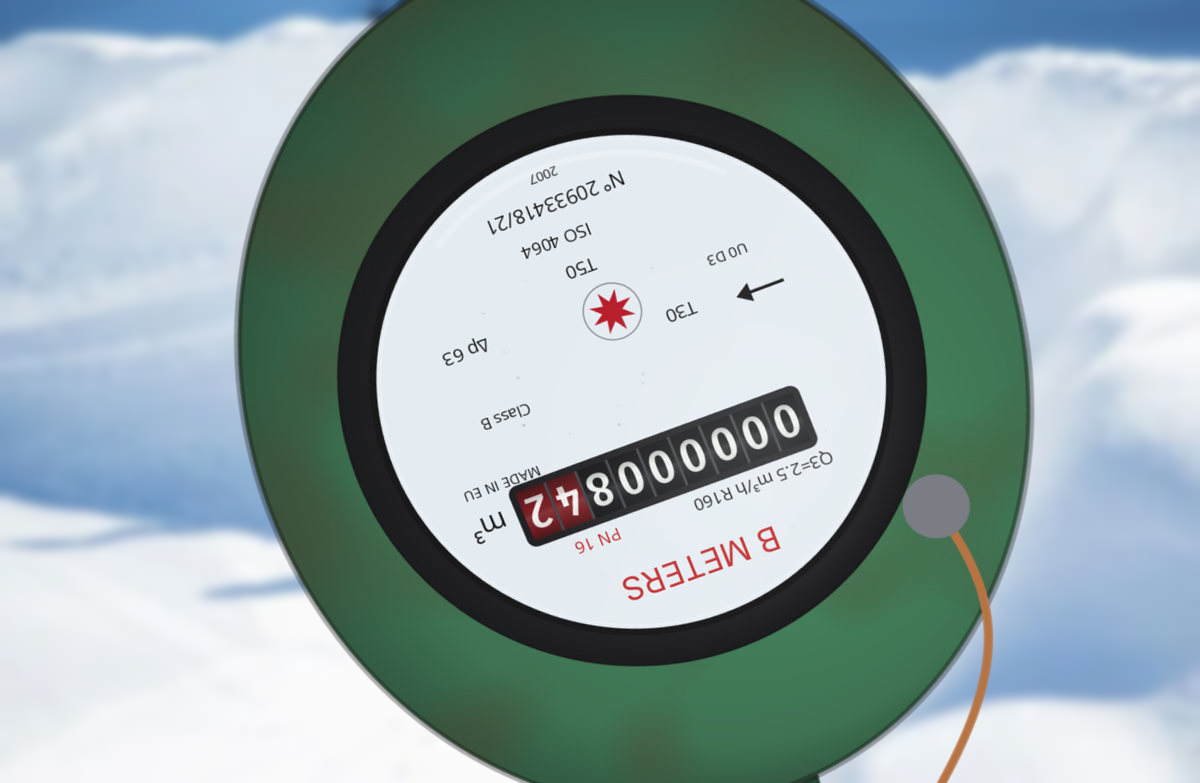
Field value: m³ 8.42
